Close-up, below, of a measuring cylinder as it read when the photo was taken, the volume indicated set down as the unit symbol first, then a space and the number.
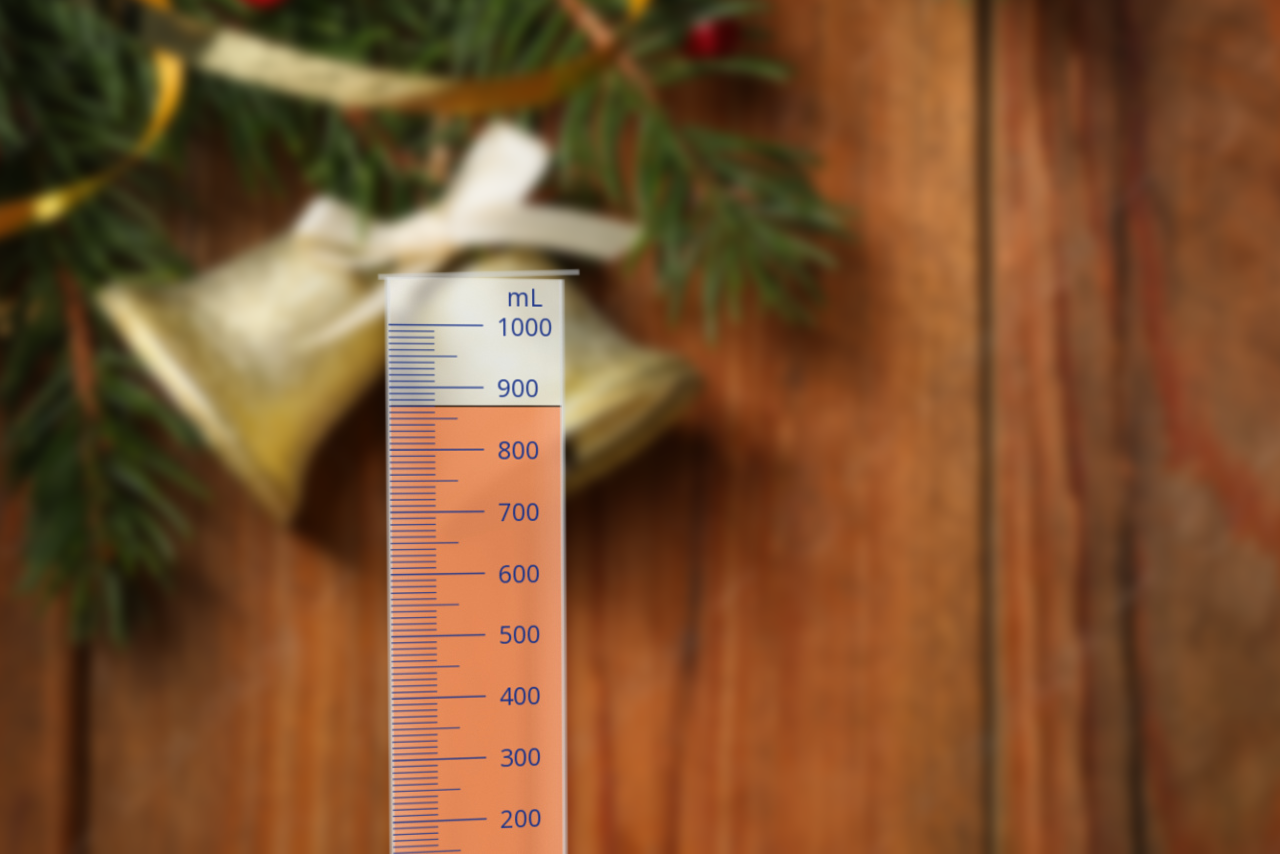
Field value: mL 870
